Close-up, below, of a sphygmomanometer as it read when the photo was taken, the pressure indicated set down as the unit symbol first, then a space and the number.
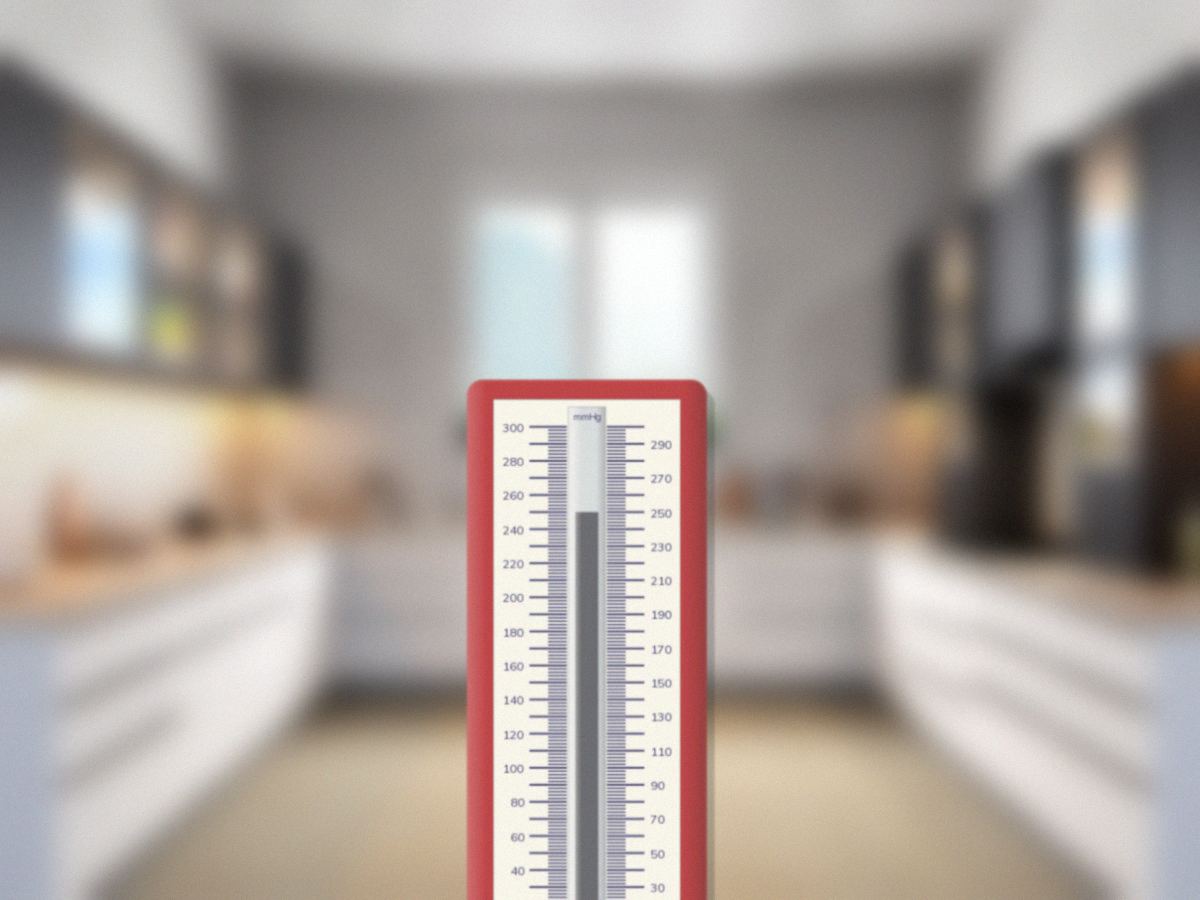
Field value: mmHg 250
